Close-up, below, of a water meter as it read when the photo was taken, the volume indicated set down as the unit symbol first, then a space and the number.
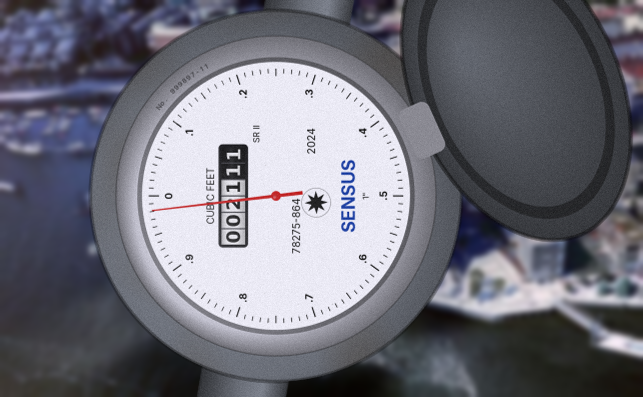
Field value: ft³ 2110.98
